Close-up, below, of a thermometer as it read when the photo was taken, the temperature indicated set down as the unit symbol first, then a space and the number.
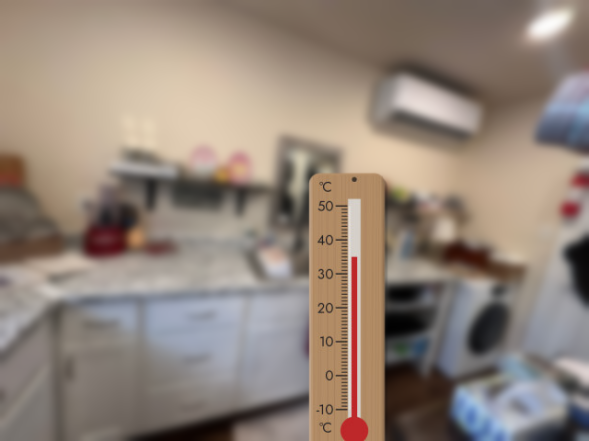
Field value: °C 35
